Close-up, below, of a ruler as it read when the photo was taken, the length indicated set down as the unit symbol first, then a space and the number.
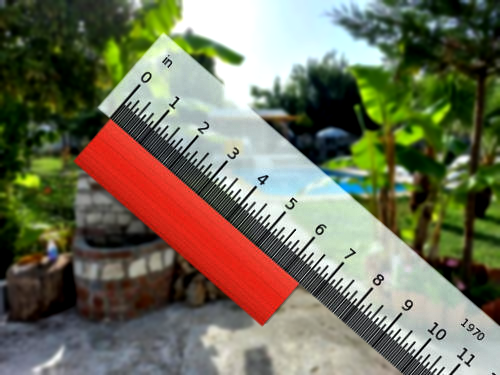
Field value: in 6.5
